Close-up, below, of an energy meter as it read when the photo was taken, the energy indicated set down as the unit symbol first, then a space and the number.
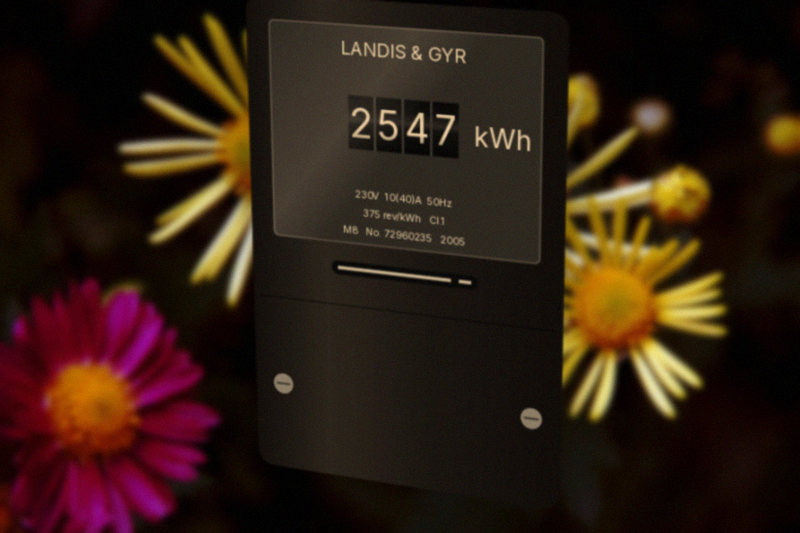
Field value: kWh 2547
